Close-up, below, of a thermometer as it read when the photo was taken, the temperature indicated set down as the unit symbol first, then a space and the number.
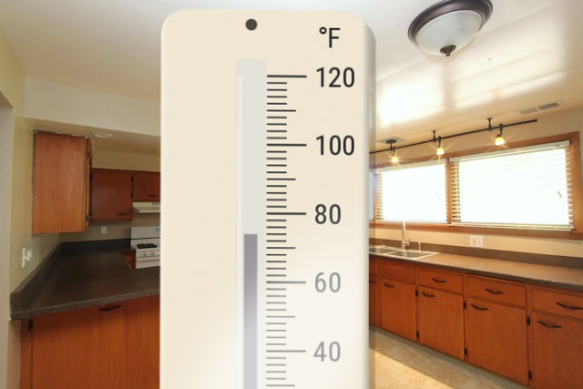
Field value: °F 74
